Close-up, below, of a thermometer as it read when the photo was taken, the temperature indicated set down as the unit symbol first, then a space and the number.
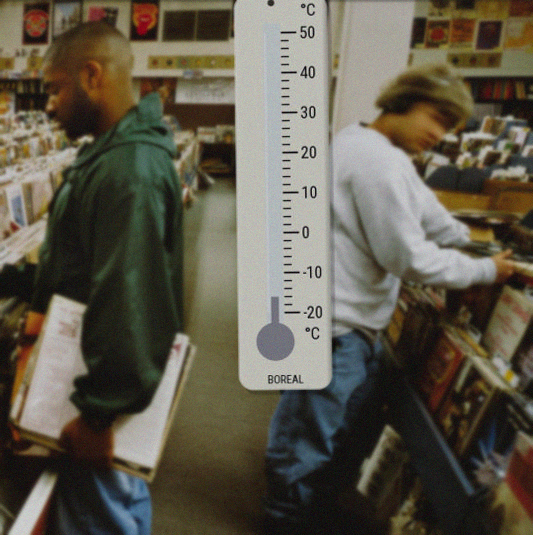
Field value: °C -16
